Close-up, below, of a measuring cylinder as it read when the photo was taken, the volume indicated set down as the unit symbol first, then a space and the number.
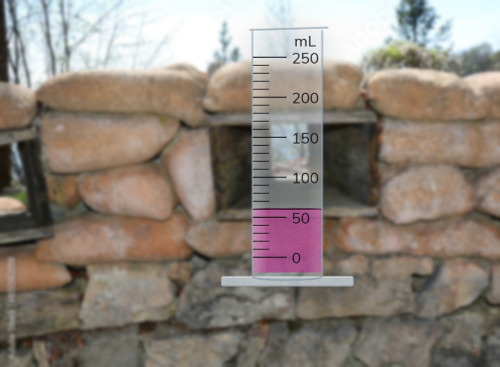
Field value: mL 60
